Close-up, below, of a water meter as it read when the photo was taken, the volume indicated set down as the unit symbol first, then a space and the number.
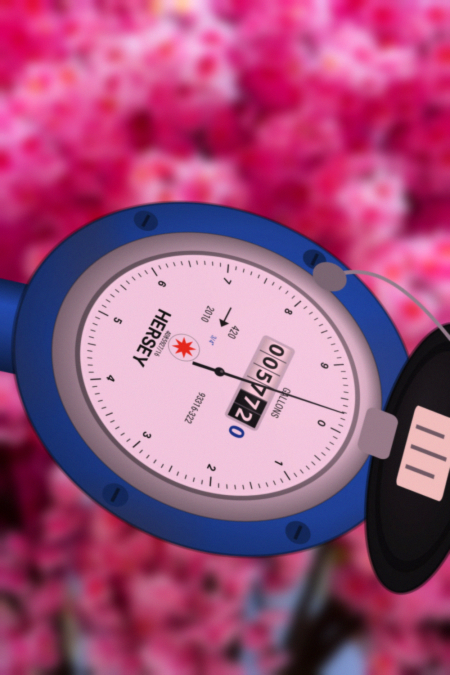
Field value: gal 57719.7
